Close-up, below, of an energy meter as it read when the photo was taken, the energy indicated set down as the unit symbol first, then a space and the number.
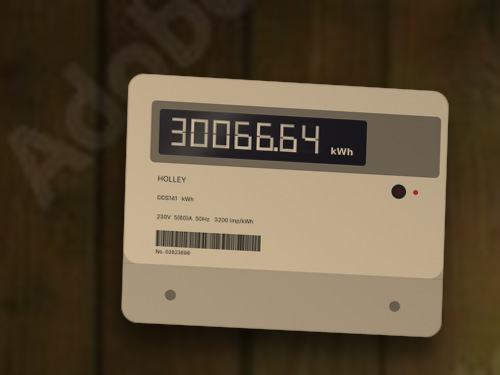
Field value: kWh 30066.64
